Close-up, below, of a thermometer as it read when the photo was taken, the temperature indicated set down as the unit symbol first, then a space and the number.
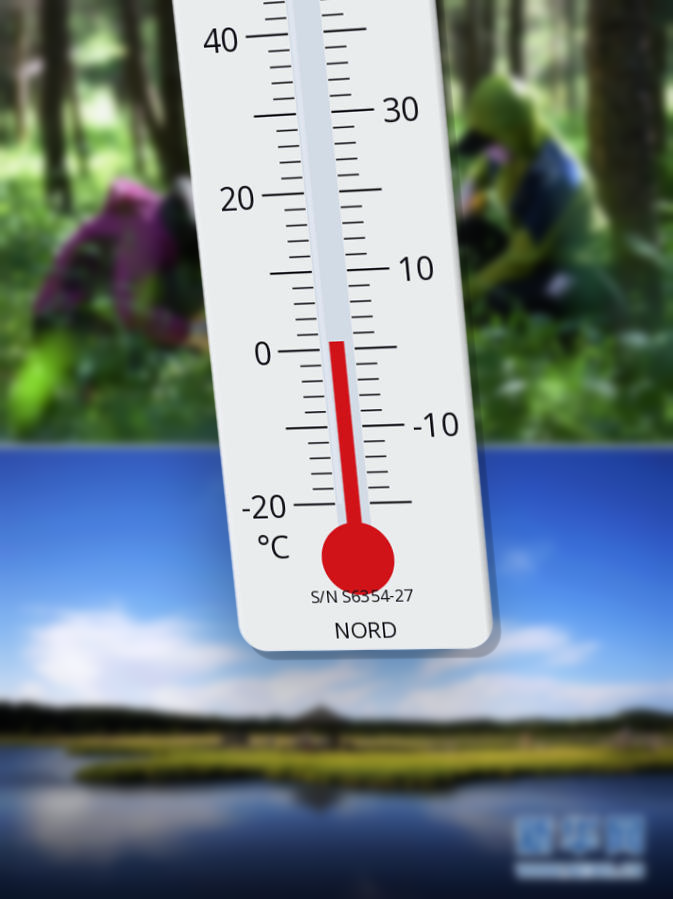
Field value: °C 1
